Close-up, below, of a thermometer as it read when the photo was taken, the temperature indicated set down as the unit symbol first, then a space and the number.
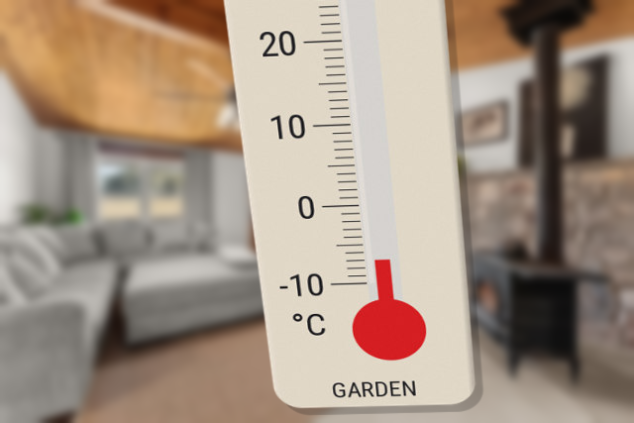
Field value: °C -7
